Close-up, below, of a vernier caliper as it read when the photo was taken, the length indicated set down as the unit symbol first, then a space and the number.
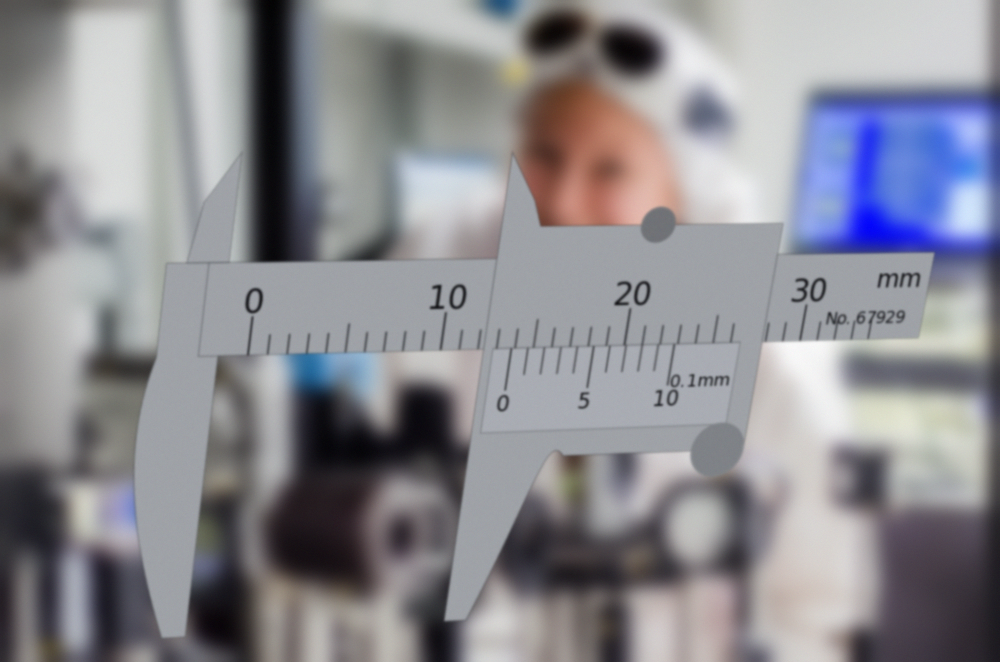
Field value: mm 13.8
